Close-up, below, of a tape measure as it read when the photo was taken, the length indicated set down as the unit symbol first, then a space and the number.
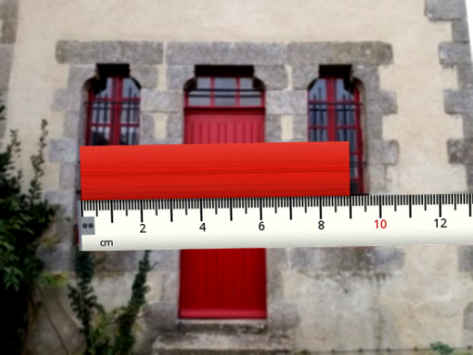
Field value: cm 9
